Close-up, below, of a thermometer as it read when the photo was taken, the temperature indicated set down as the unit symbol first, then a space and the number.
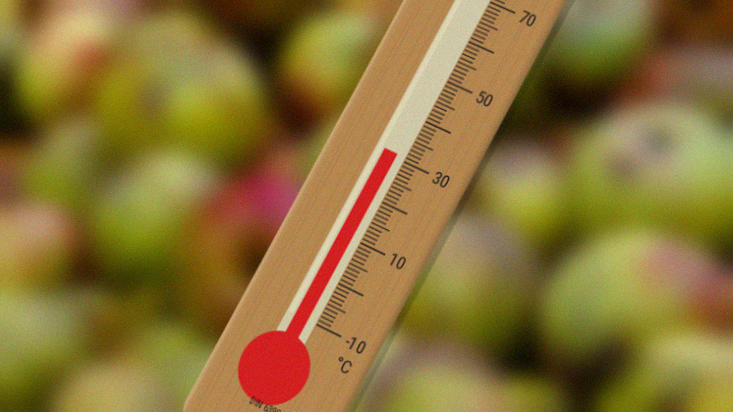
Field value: °C 31
